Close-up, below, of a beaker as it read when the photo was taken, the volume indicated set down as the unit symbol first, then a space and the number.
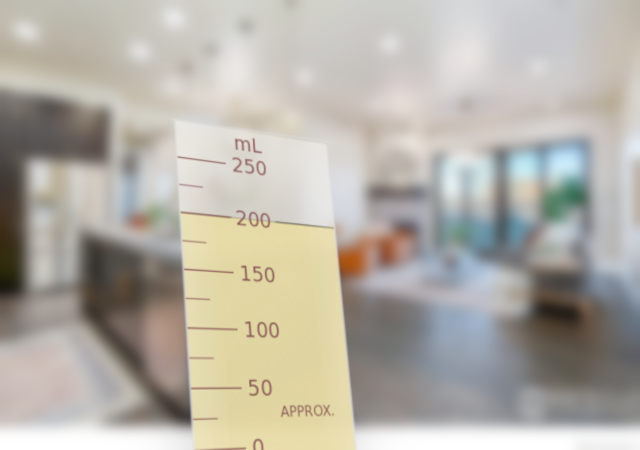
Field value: mL 200
